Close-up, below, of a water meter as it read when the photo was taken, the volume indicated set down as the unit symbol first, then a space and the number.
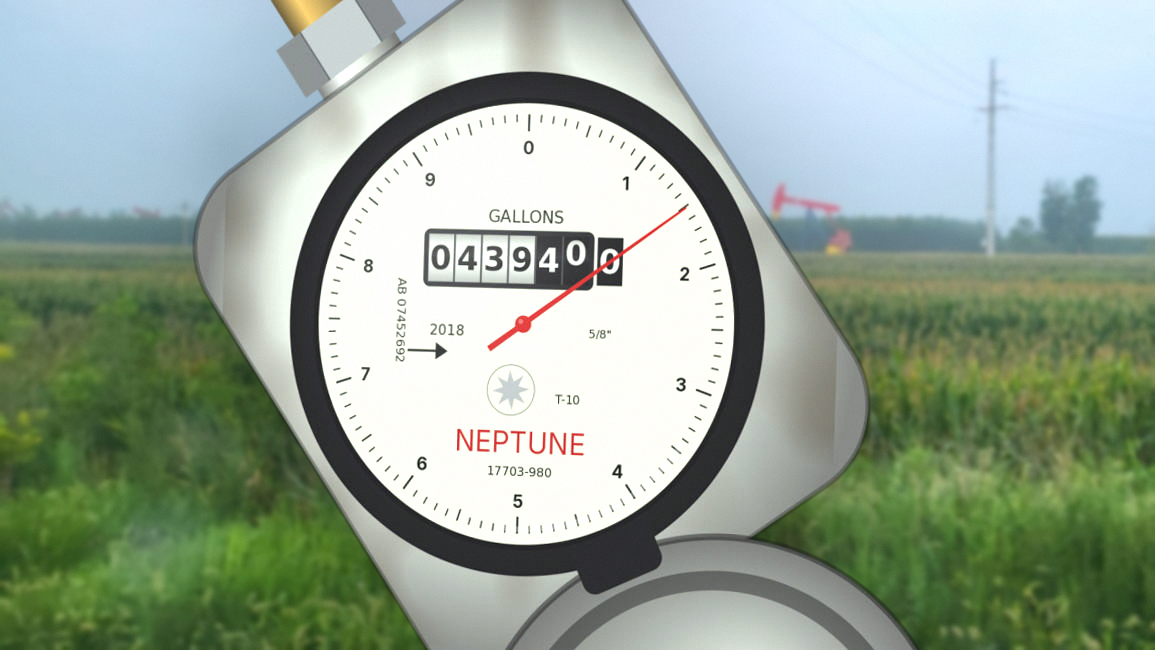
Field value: gal 439401.5
